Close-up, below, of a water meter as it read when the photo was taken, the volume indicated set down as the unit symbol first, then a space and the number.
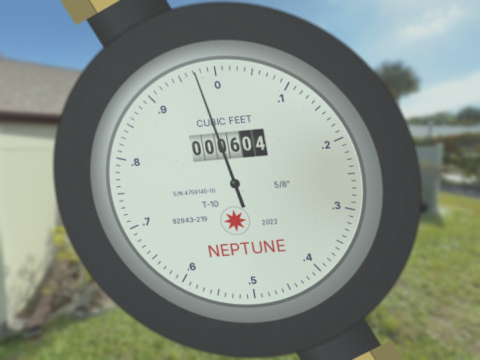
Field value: ft³ 603.97
